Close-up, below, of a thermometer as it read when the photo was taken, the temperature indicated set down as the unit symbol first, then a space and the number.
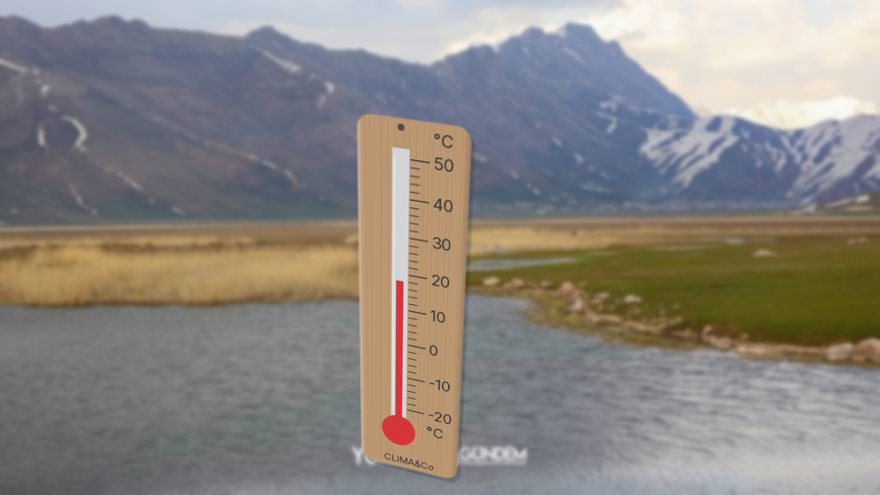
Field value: °C 18
